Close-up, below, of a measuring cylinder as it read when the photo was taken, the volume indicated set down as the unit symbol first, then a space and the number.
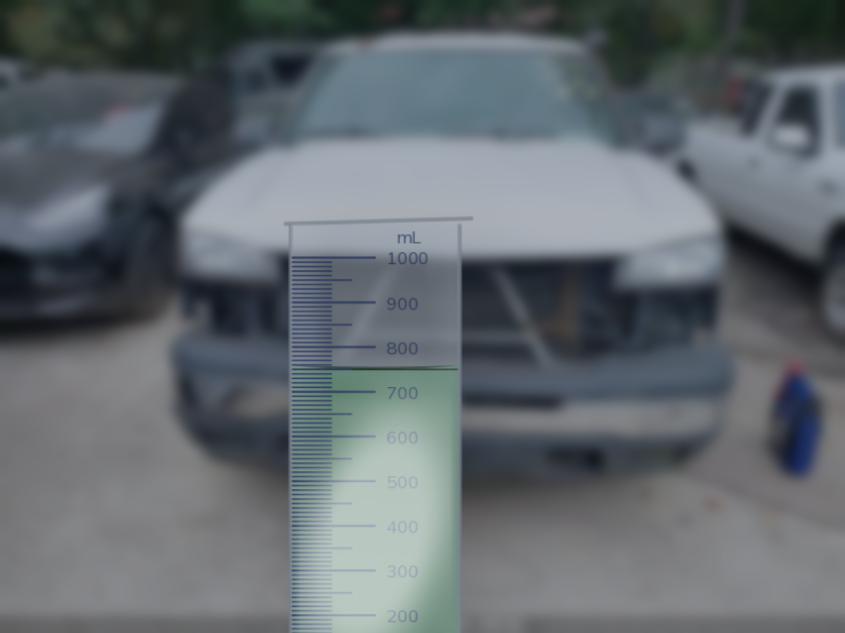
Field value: mL 750
